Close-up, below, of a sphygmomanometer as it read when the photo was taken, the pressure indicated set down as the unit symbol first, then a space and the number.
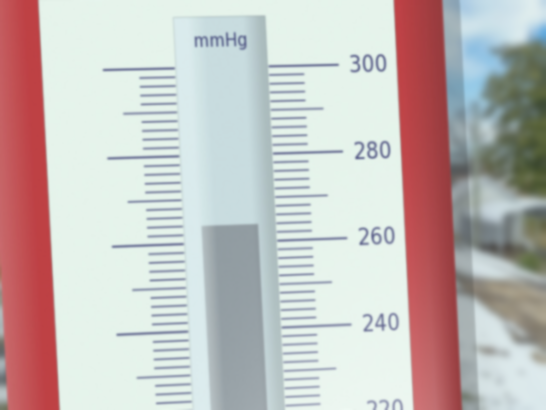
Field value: mmHg 264
